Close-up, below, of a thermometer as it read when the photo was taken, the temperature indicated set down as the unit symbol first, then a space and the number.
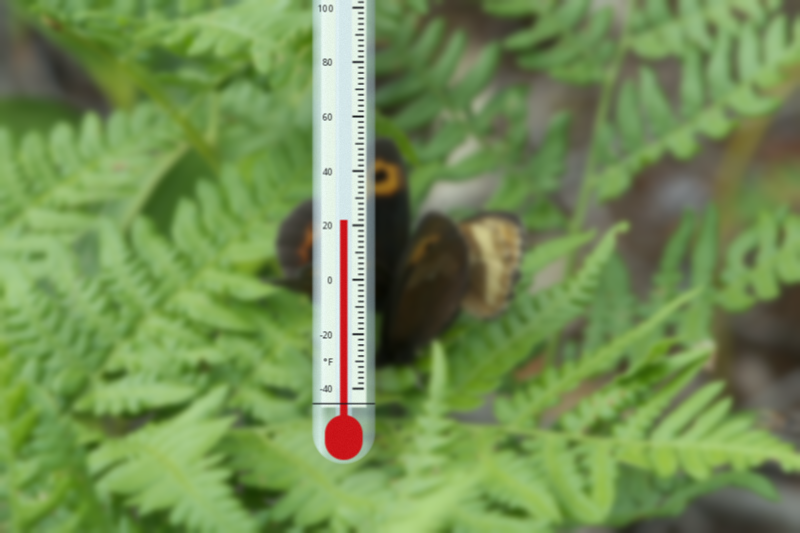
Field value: °F 22
